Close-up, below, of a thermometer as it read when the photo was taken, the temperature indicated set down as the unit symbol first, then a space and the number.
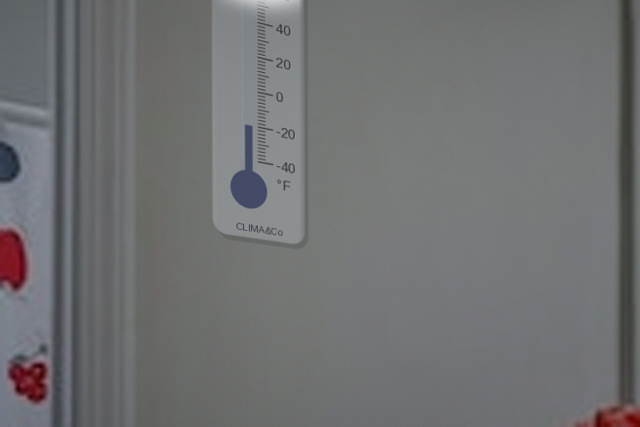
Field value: °F -20
